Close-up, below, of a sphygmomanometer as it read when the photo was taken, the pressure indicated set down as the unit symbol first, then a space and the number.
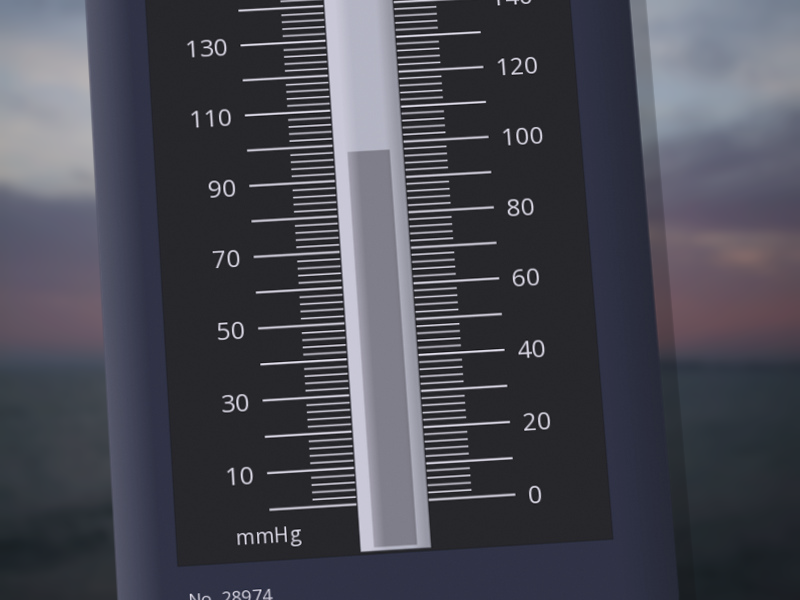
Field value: mmHg 98
